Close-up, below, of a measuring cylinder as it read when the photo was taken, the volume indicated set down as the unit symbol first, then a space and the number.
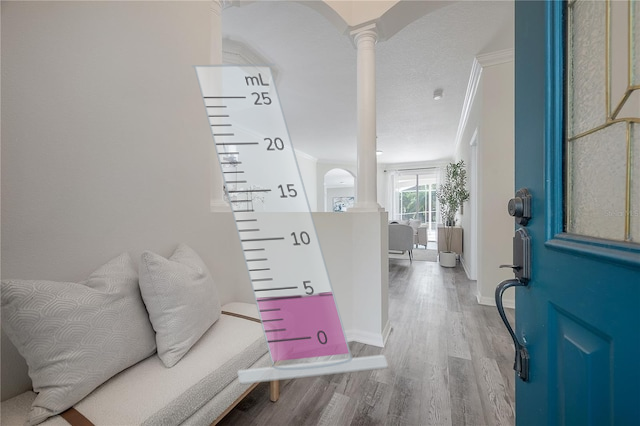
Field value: mL 4
